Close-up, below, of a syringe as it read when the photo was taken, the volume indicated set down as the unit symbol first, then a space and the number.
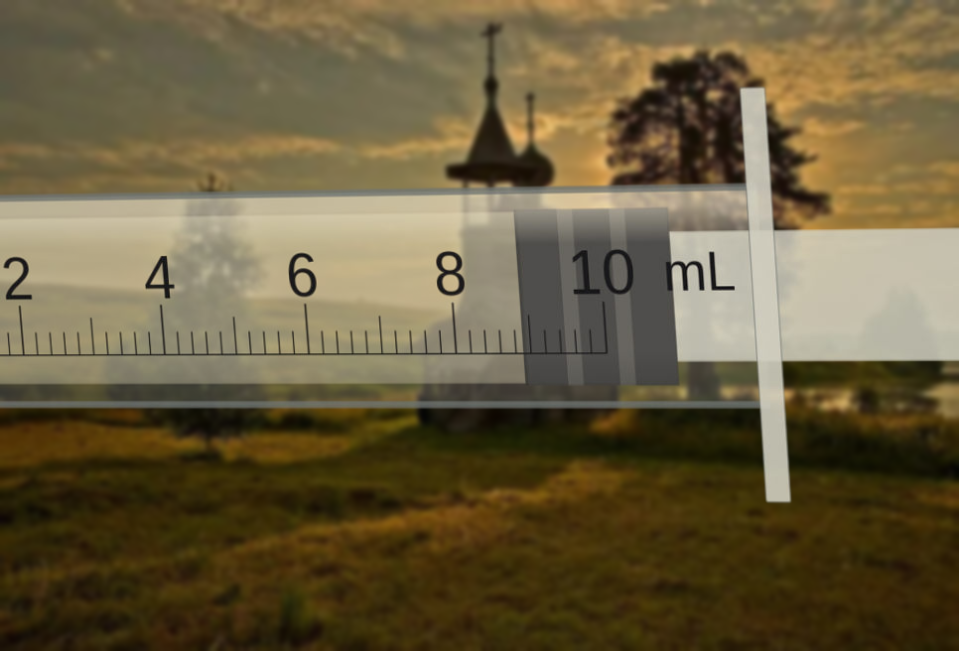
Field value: mL 8.9
